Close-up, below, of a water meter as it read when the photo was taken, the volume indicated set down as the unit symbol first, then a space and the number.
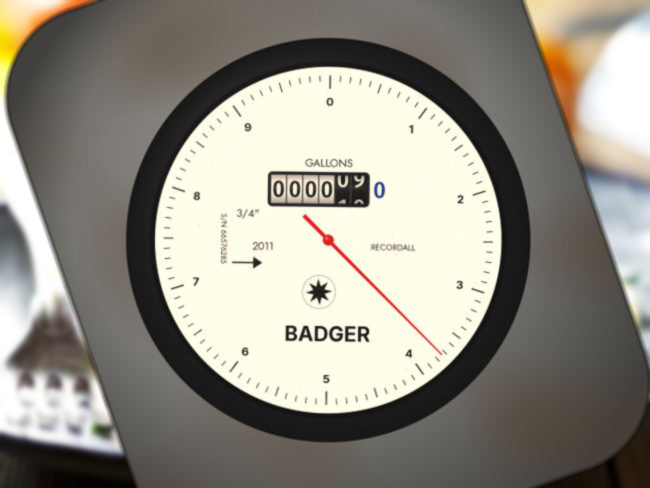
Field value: gal 93.7
